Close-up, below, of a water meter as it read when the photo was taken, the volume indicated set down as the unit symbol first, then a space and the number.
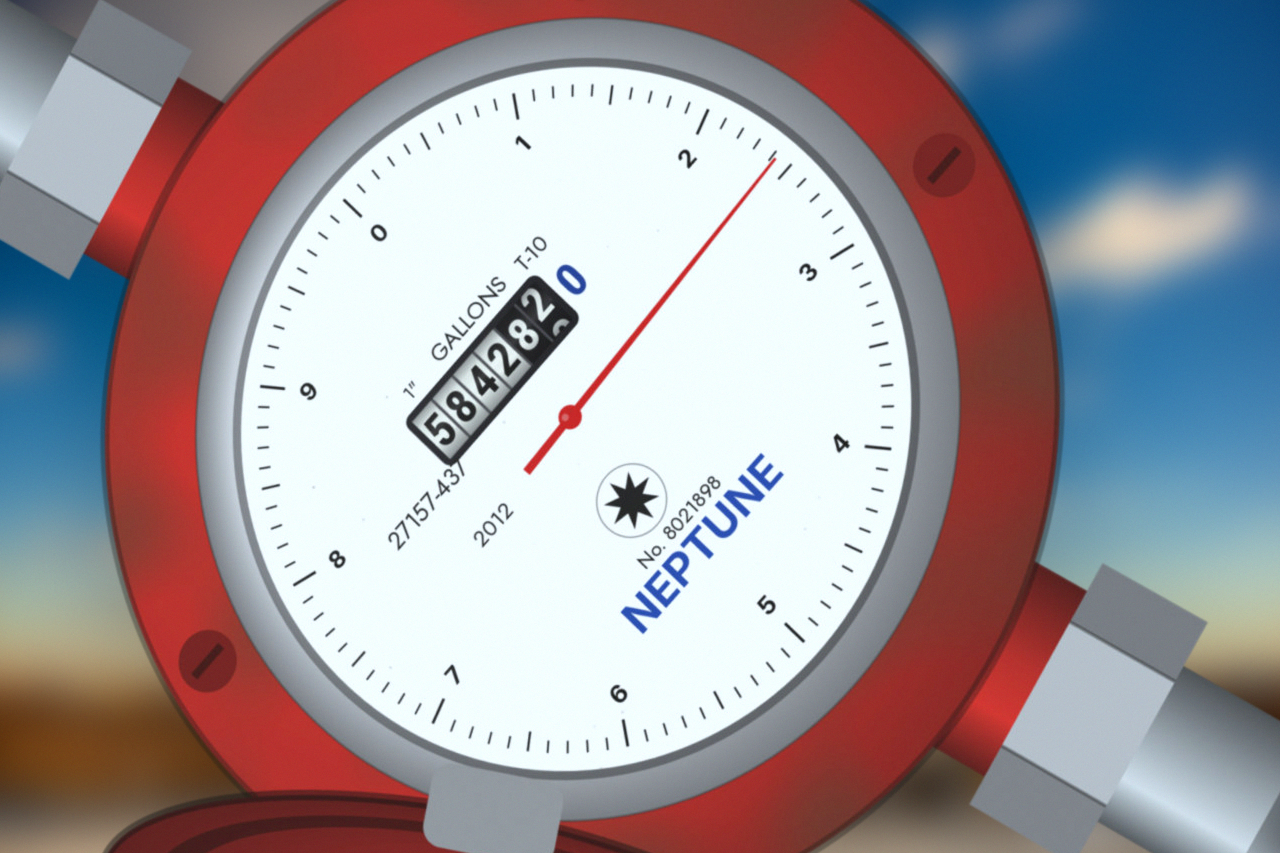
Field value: gal 5842822.4
